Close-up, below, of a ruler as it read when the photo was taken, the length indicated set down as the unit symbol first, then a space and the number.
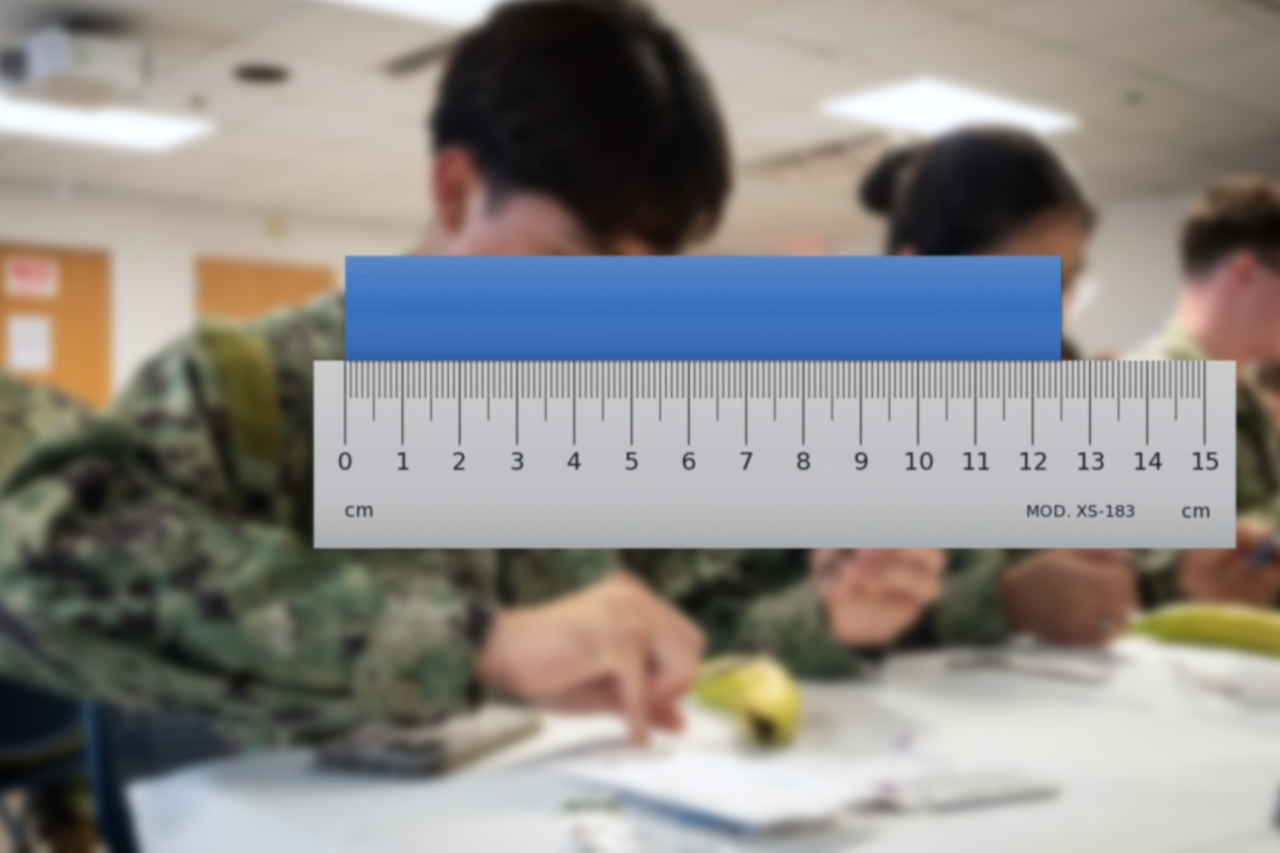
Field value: cm 12.5
